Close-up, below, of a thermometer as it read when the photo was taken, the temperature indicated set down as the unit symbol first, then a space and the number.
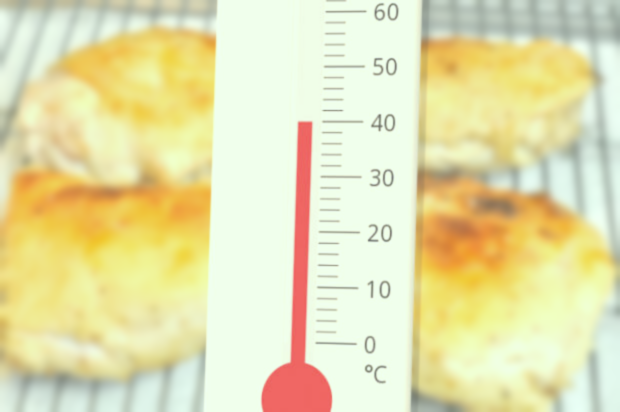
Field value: °C 40
